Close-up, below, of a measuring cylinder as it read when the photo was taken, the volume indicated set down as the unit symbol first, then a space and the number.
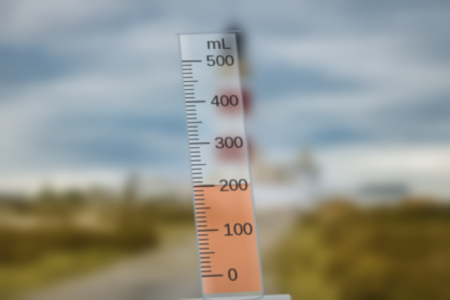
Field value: mL 200
